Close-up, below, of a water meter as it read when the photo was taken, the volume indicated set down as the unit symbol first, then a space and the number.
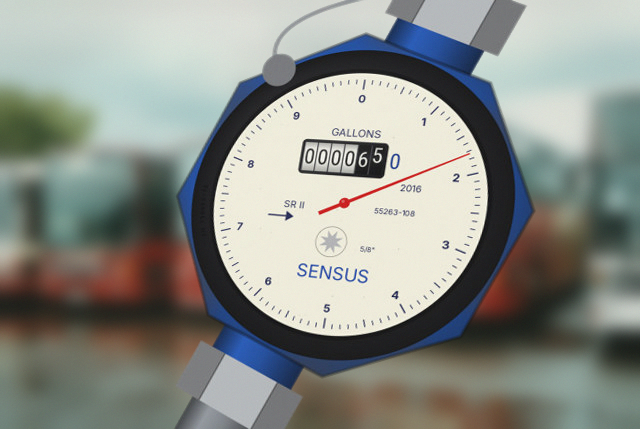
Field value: gal 651.7
